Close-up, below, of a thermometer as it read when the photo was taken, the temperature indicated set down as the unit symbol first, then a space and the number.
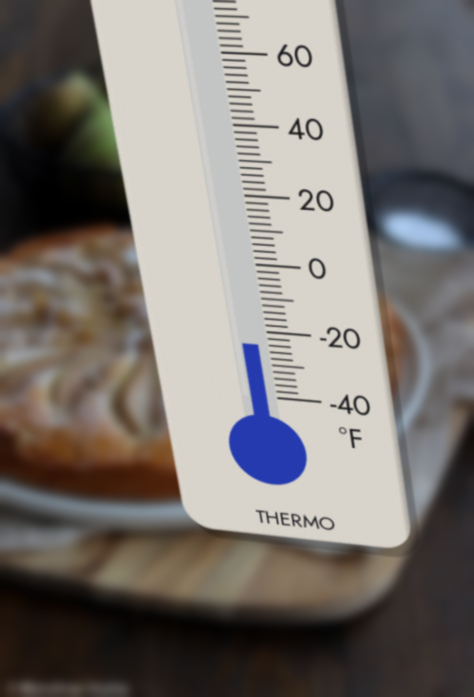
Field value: °F -24
